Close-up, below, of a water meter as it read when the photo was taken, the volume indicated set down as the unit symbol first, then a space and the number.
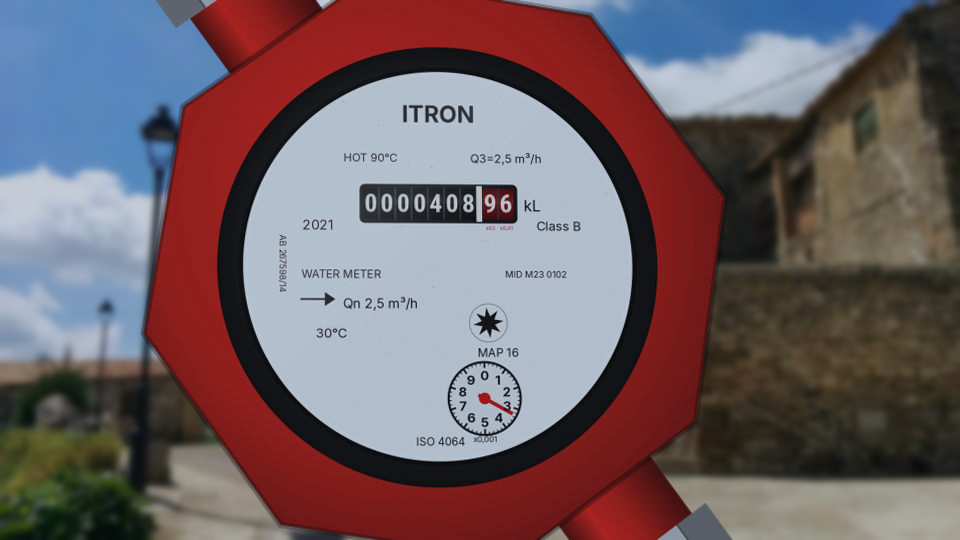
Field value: kL 408.963
